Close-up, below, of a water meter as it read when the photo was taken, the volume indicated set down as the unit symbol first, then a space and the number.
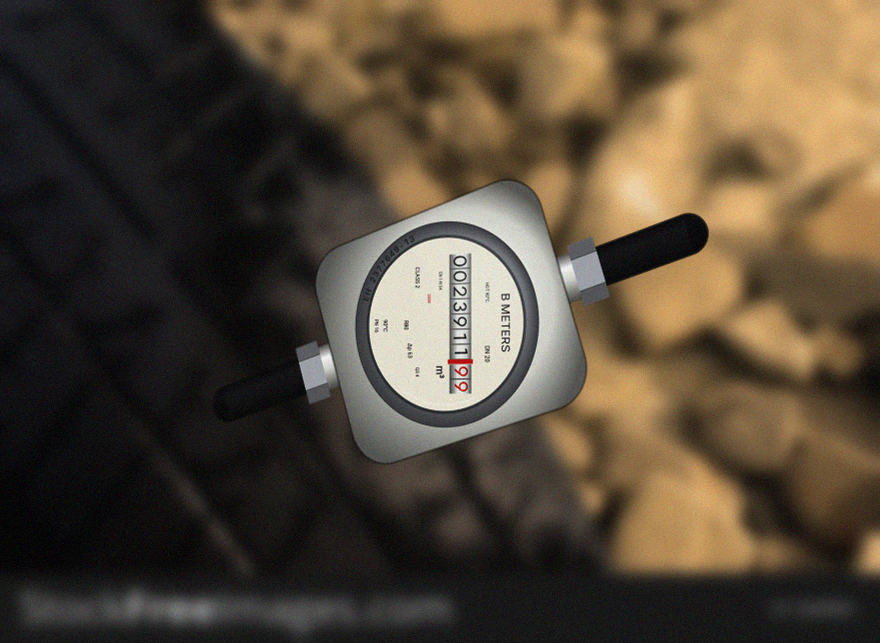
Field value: m³ 23911.99
